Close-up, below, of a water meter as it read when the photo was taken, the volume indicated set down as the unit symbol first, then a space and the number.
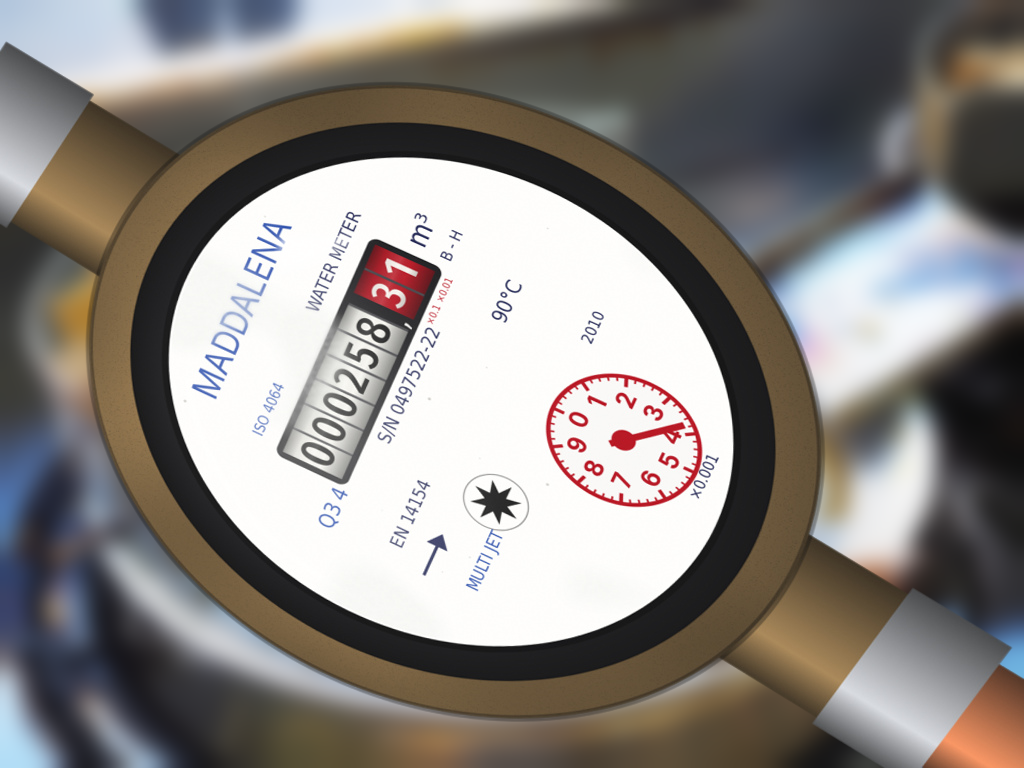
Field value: m³ 258.313
